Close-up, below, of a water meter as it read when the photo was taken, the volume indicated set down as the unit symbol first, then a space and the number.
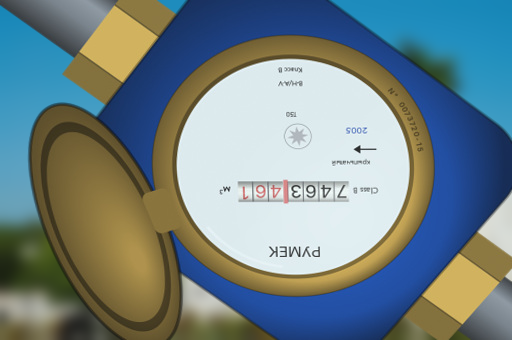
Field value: m³ 7463.461
